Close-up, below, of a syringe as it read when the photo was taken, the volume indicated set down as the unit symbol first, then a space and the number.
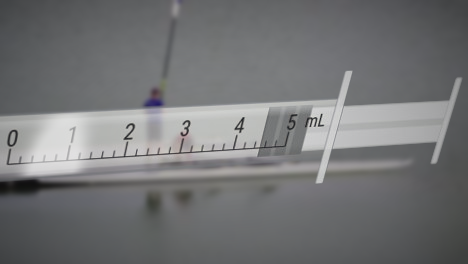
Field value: mL 4.5
